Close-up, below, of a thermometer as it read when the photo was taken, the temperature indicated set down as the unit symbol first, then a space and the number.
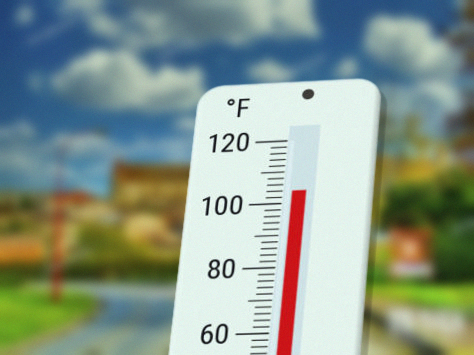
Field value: °F 104
